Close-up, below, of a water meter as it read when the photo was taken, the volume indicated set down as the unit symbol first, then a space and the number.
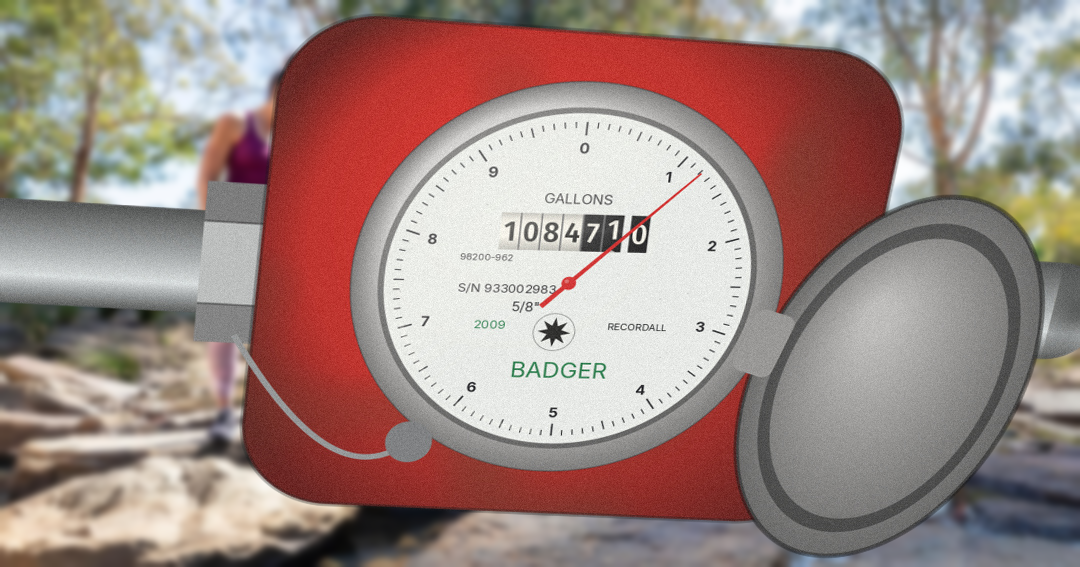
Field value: gal 1084711.2
